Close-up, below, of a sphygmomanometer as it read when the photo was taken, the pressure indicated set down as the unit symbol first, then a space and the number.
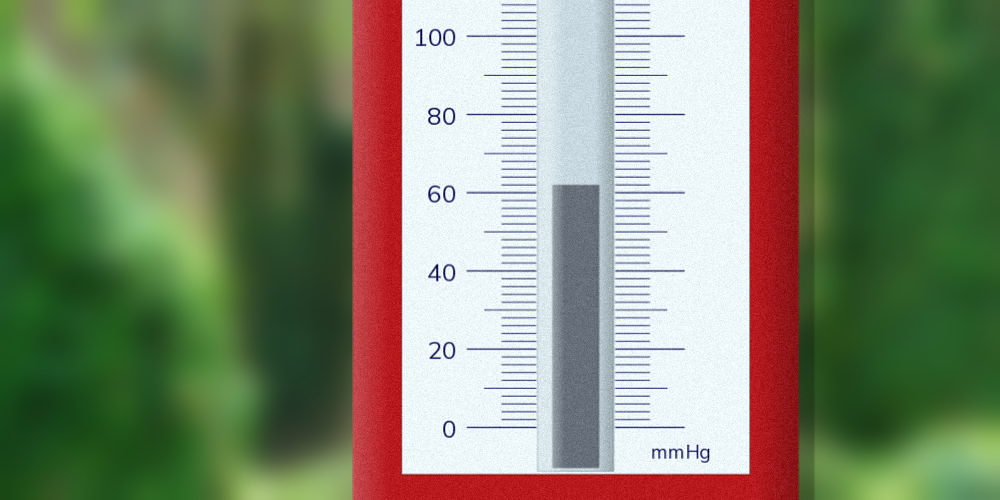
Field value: mmHg 62
